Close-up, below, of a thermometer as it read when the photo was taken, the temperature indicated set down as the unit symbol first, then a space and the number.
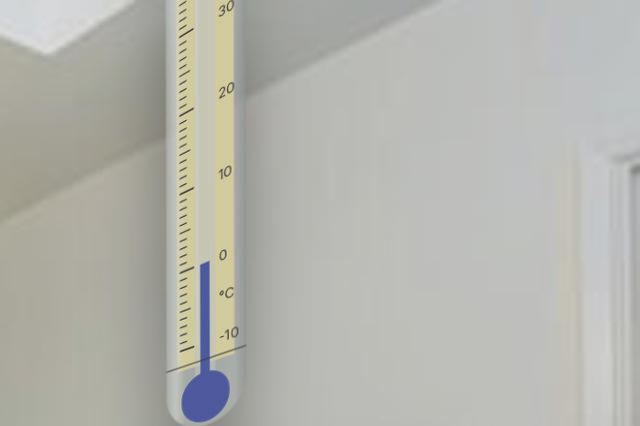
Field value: °C 0
